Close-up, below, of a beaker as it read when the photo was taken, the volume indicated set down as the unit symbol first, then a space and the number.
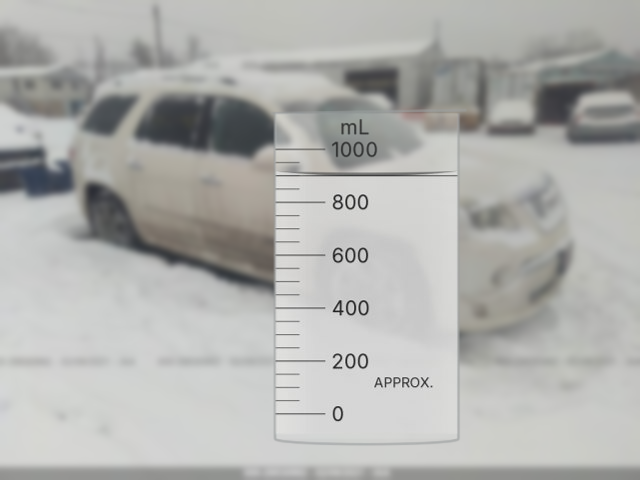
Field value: mL 900
